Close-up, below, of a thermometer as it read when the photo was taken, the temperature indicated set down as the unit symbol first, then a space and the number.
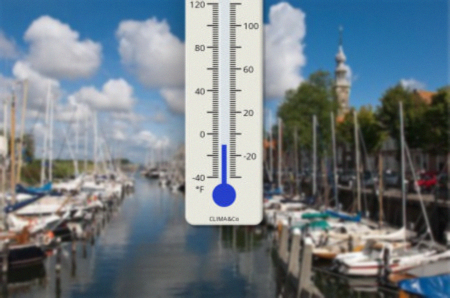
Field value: °F -10
